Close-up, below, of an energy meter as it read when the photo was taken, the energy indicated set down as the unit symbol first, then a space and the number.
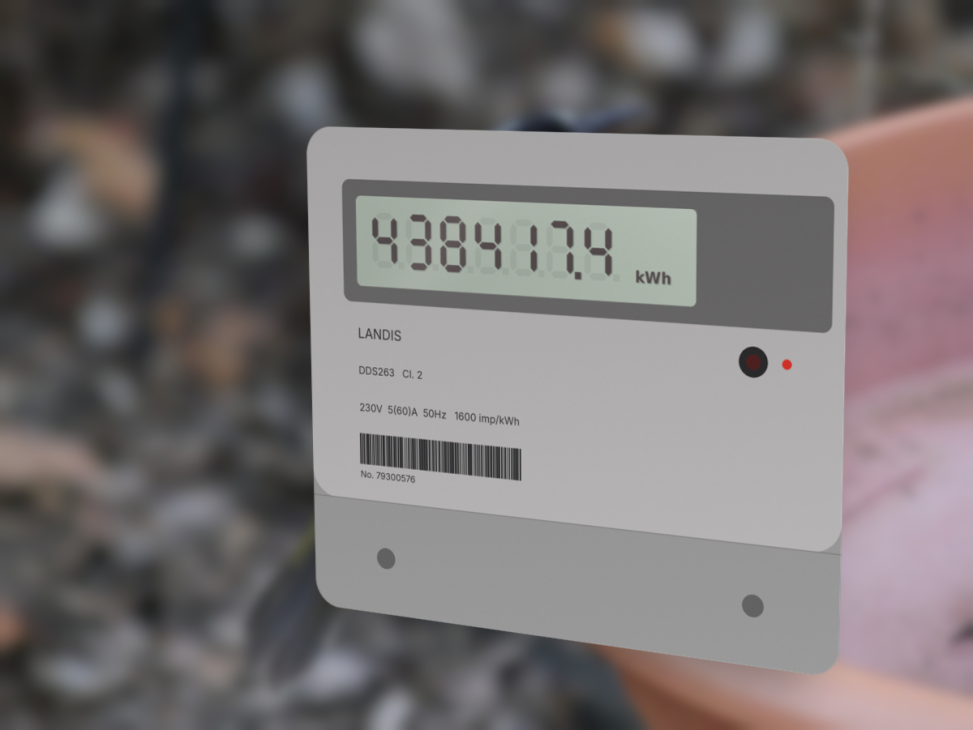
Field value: kWh 438417.4
